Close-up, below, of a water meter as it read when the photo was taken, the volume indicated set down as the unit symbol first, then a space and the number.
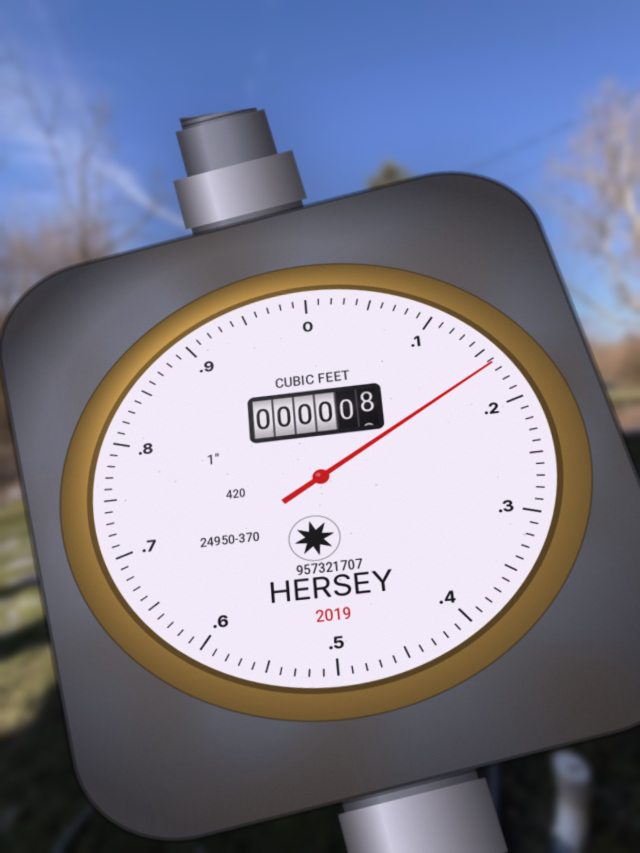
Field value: ft³ 8.16
